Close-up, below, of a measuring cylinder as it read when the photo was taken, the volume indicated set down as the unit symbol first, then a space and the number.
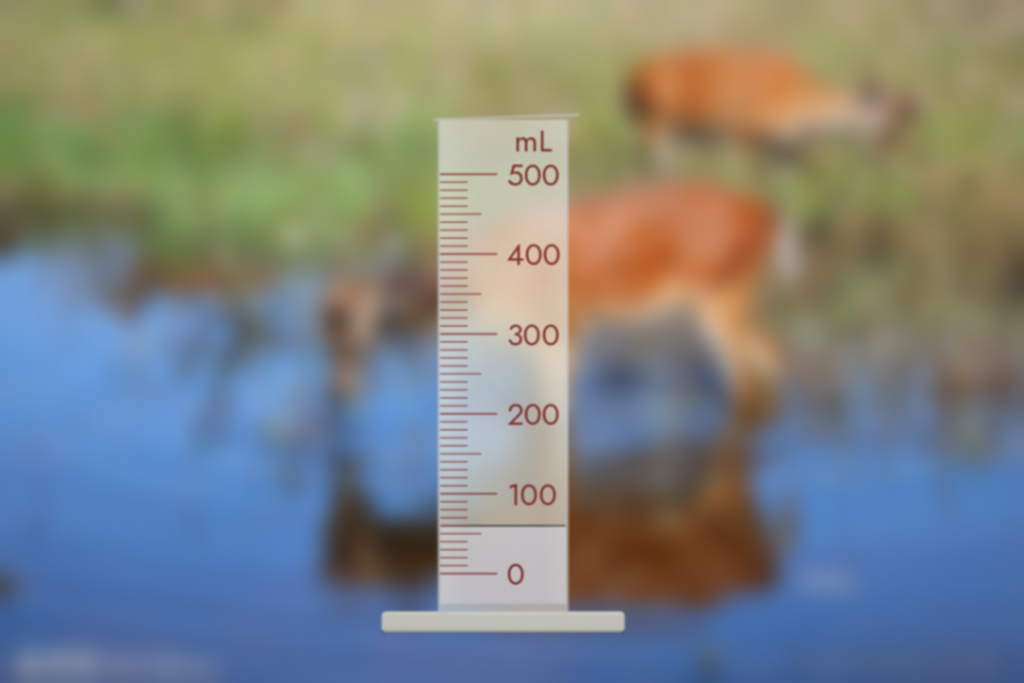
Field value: mL 60
